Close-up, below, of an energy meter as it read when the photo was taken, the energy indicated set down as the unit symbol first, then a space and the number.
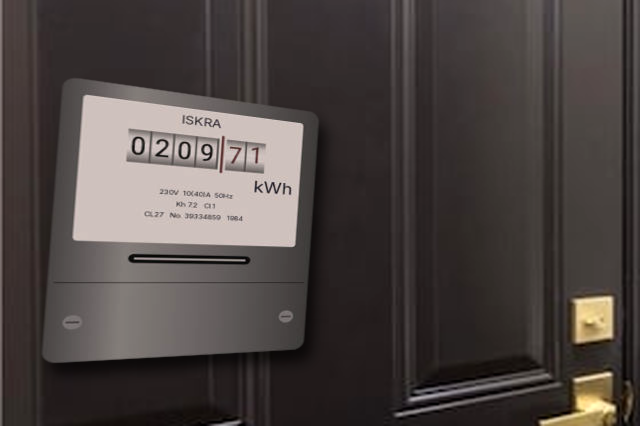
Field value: kWh 209.71
